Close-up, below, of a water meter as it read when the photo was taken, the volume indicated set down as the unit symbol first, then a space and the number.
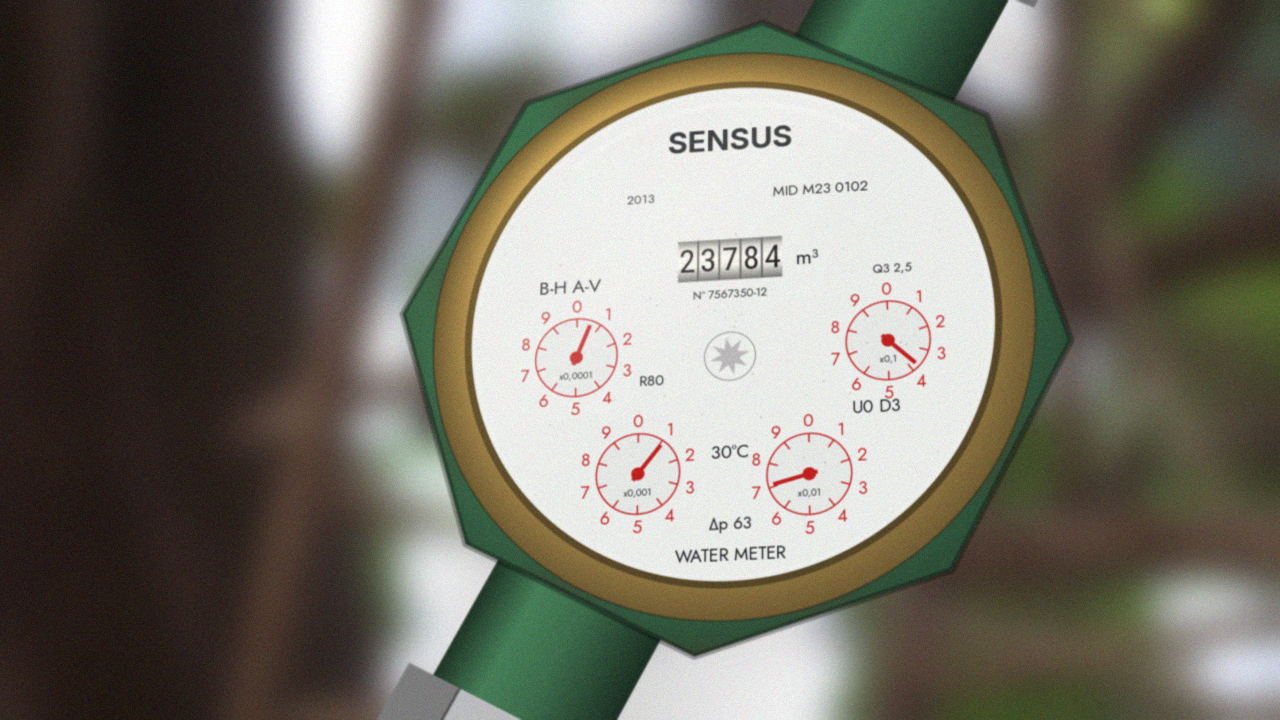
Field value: m³ 23784.3710
